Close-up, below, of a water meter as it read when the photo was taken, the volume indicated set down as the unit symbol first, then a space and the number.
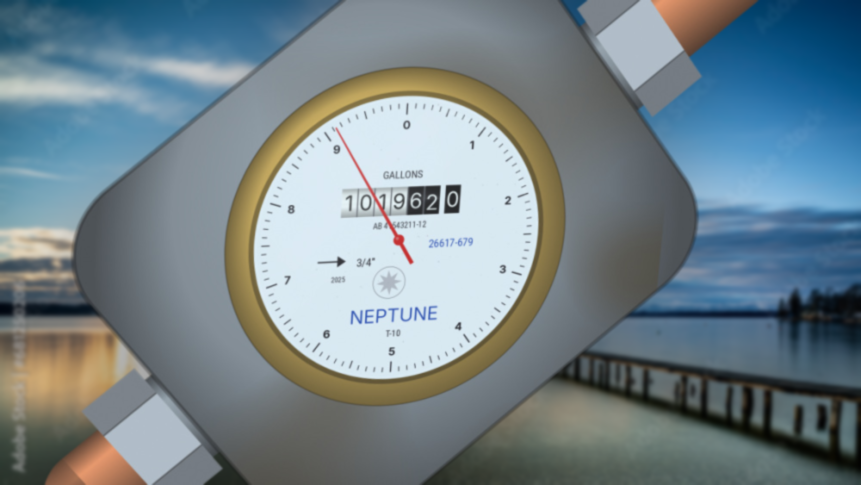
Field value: gal 1019619.1
